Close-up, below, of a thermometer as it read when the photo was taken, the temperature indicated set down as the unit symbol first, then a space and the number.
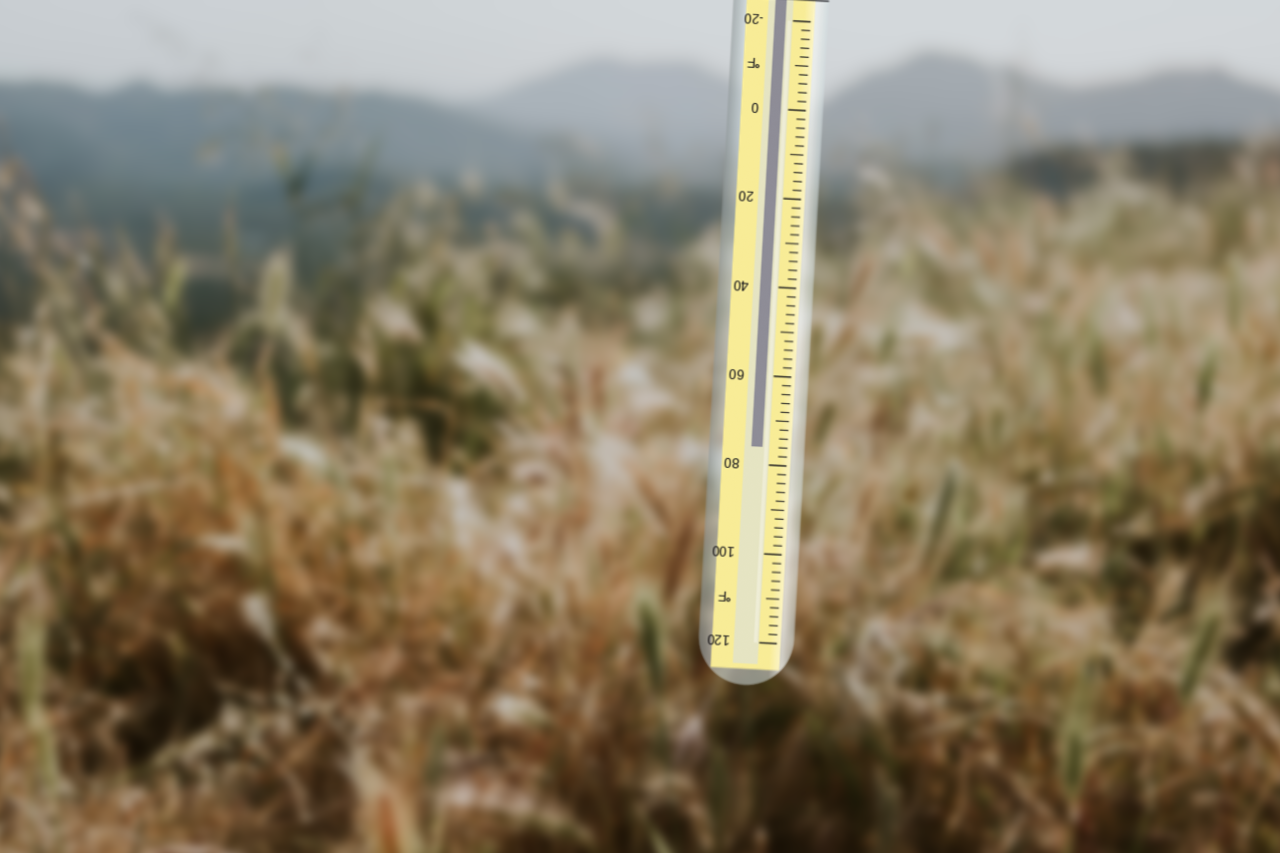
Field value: °F 76
